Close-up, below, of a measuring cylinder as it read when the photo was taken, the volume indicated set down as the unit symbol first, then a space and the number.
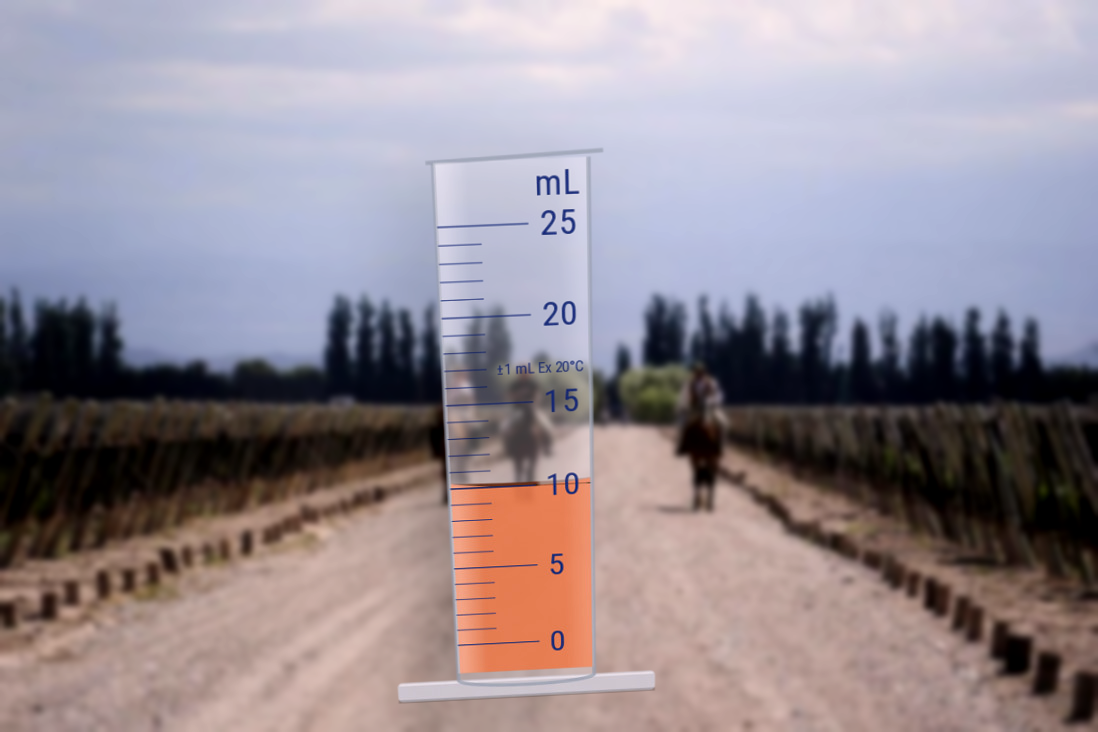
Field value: mL 10
